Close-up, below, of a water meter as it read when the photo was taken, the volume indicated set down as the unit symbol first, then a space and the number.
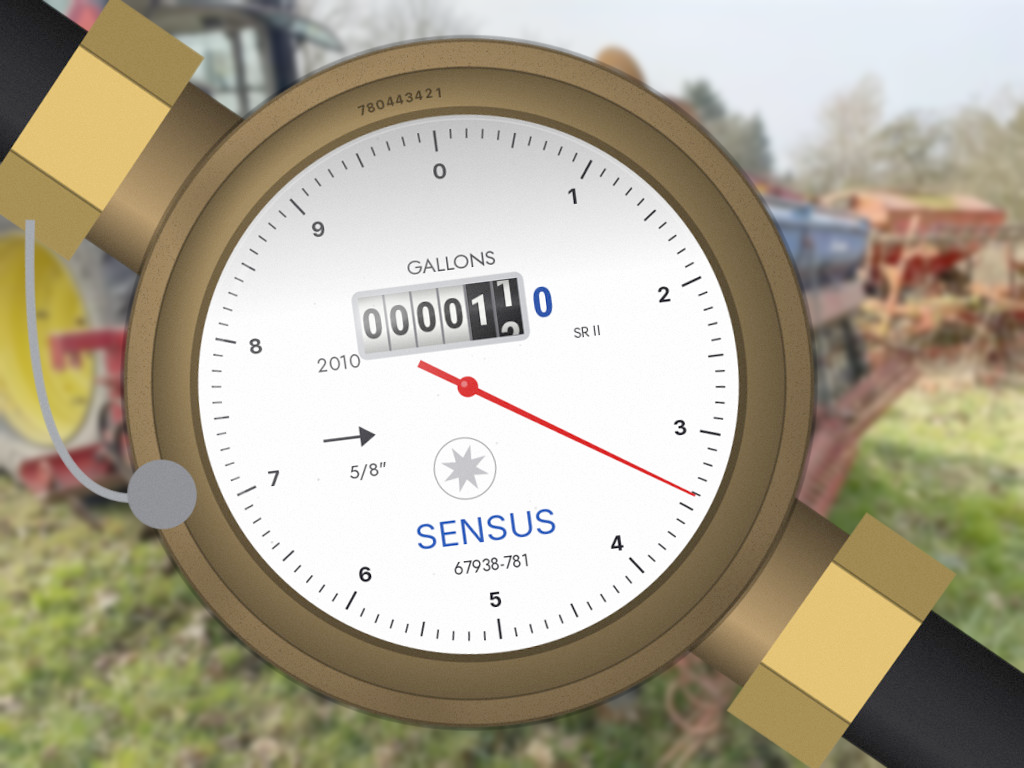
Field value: gal 113.4
